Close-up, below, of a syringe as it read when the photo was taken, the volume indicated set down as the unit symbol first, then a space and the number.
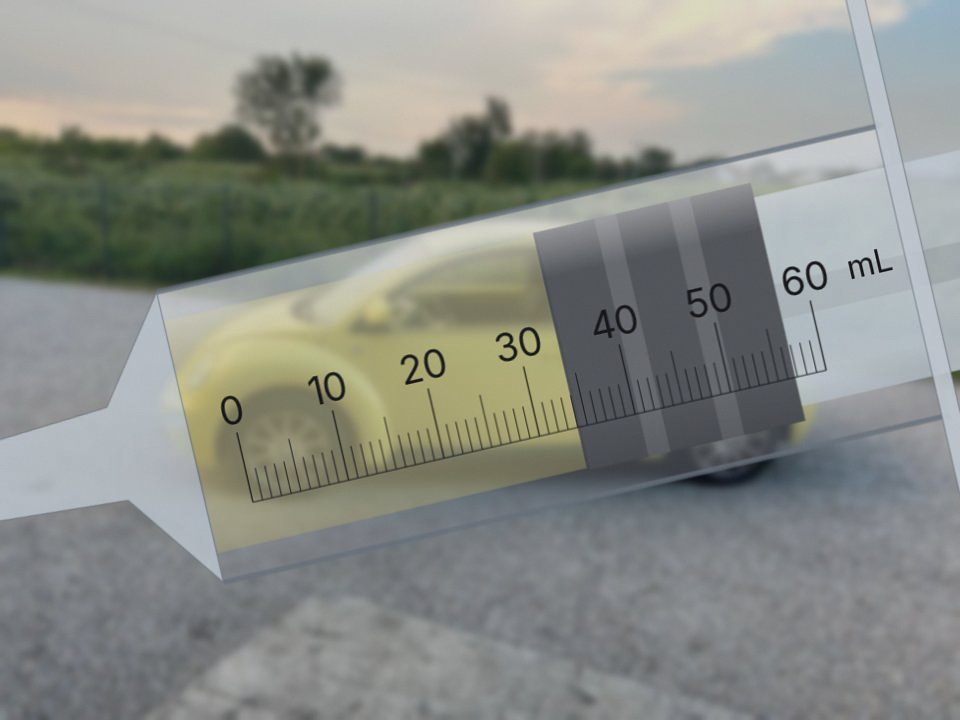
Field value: mL 34
